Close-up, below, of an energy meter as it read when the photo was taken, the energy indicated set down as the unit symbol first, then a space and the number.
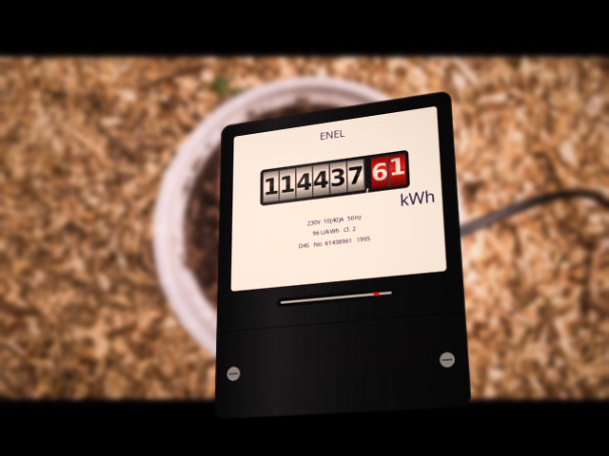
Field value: kWh 114437.61
